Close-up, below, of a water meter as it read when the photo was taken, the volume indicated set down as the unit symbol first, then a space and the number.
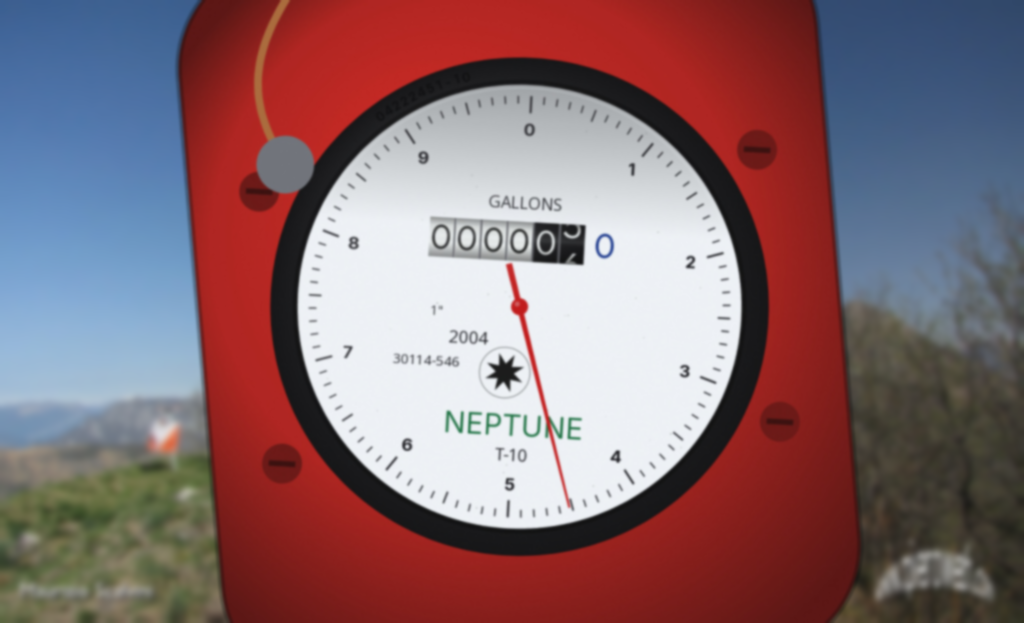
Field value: gal 54.5
